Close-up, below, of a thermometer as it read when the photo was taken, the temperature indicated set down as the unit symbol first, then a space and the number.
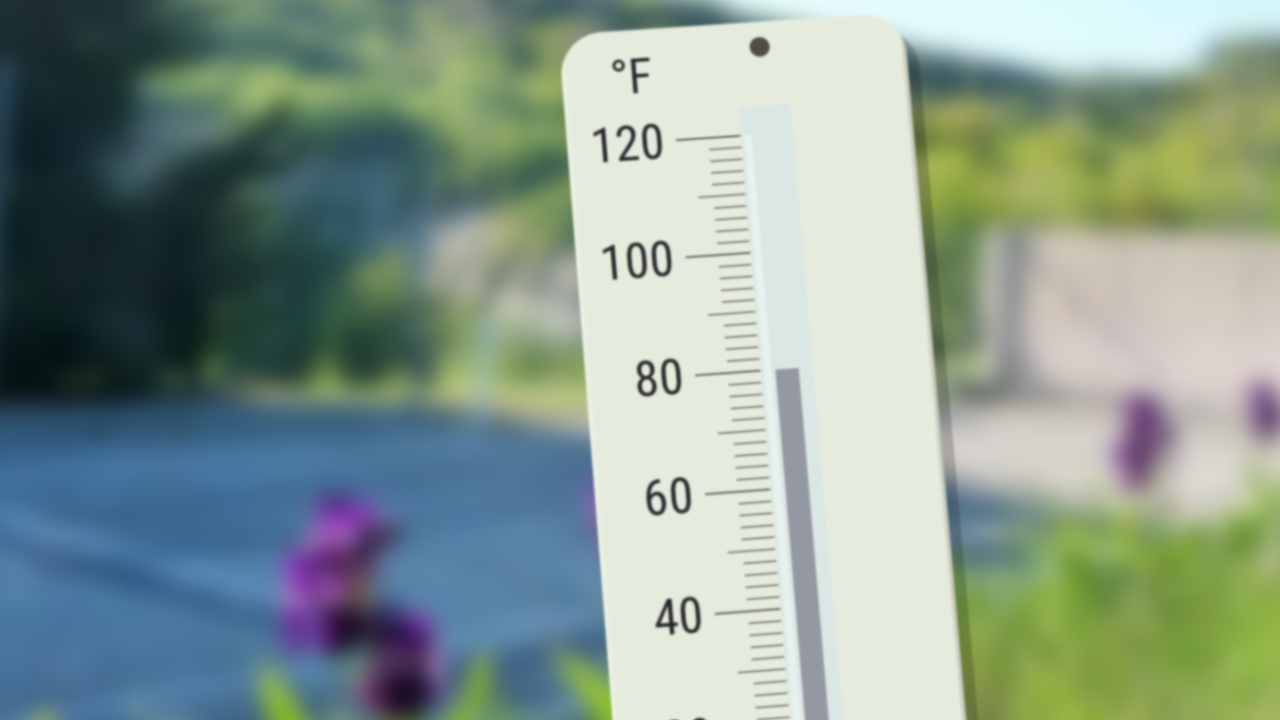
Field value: °F 80
